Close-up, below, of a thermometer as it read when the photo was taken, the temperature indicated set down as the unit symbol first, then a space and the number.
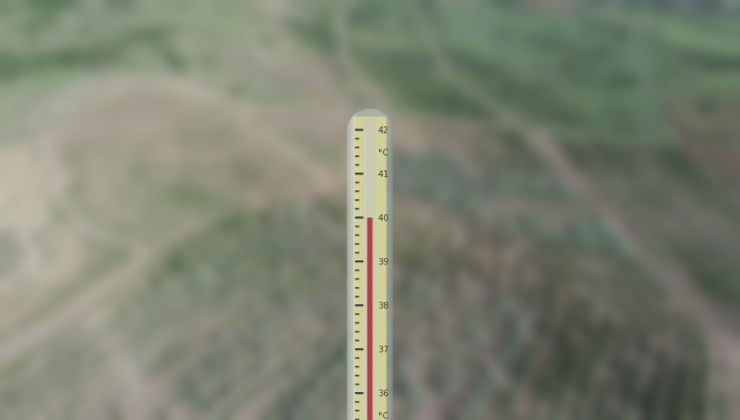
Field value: °C 40
